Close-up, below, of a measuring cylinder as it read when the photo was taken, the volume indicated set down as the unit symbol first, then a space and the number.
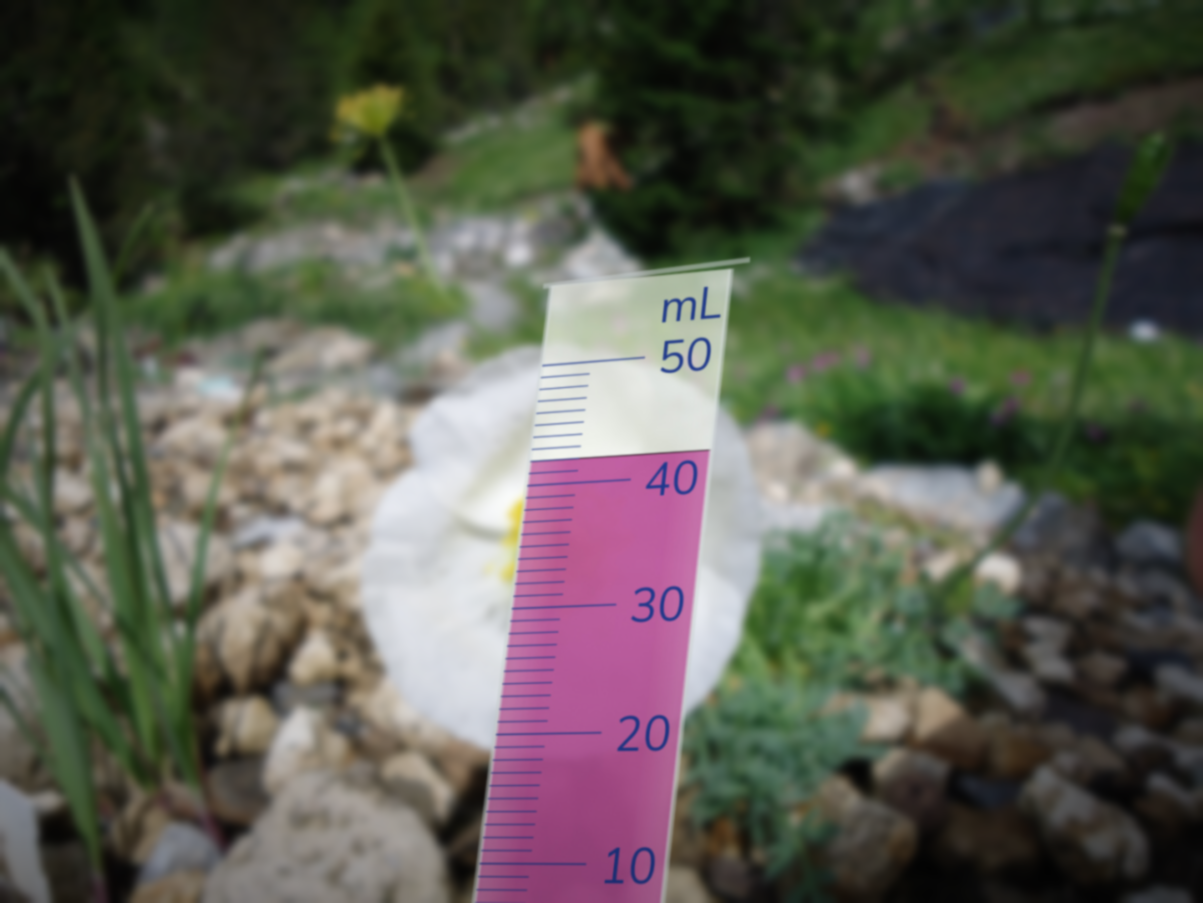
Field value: mL 42
